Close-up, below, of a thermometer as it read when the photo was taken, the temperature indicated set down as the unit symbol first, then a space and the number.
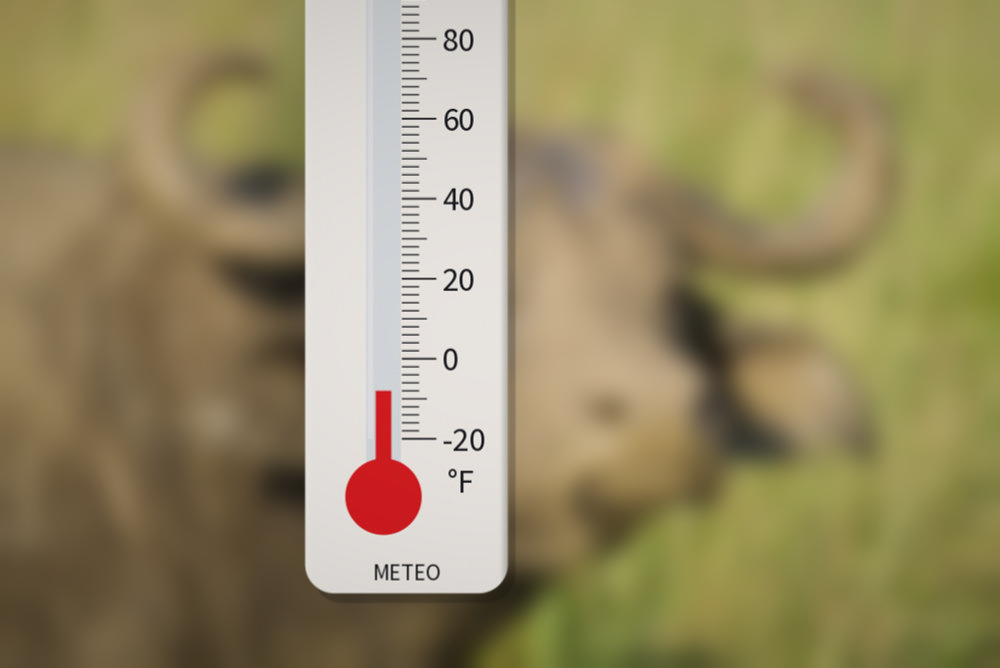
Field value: °F -8
